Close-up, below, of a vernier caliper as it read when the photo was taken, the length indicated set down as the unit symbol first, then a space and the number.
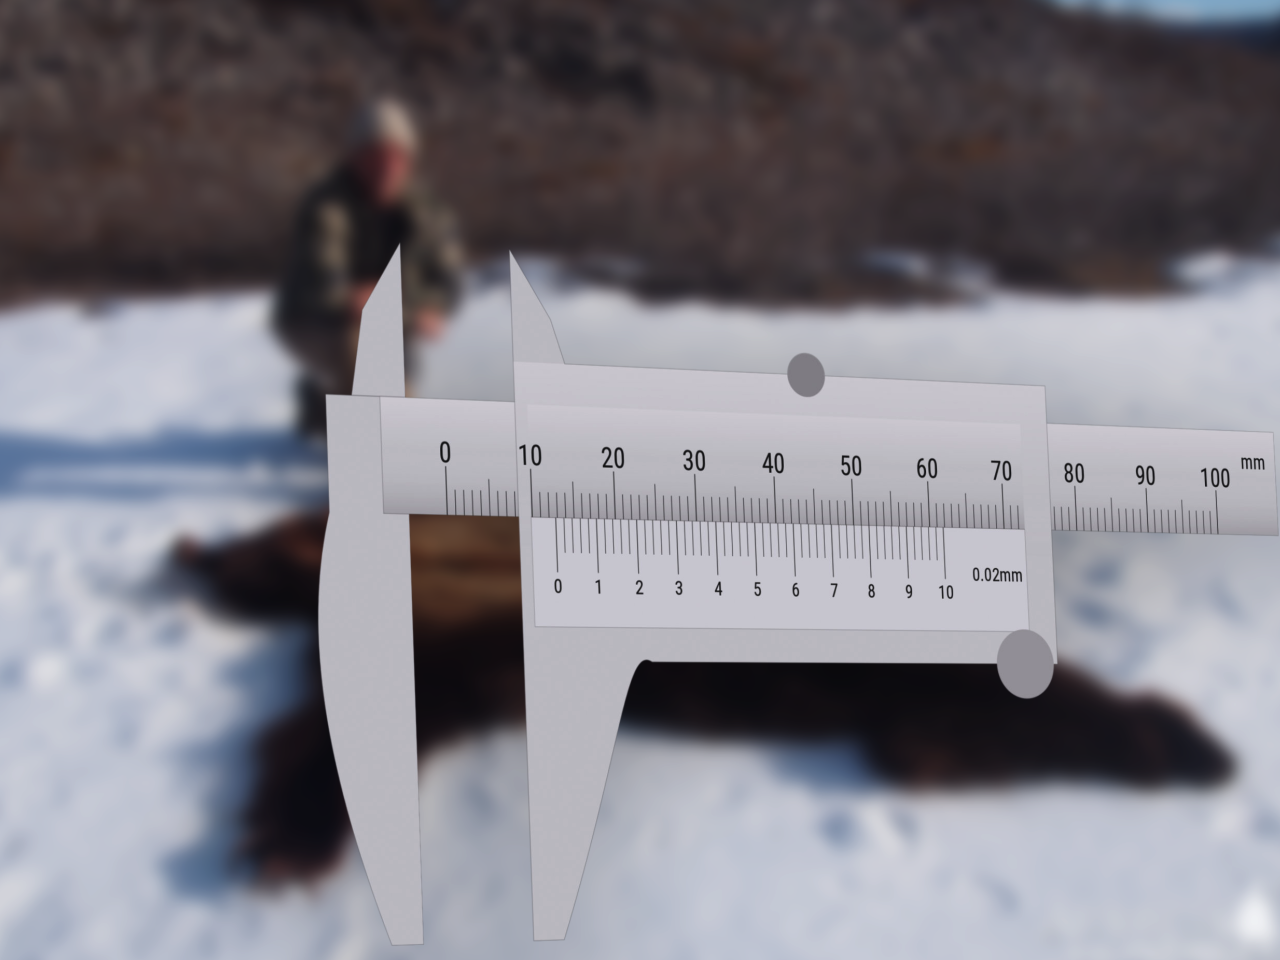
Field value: mm 12.8
